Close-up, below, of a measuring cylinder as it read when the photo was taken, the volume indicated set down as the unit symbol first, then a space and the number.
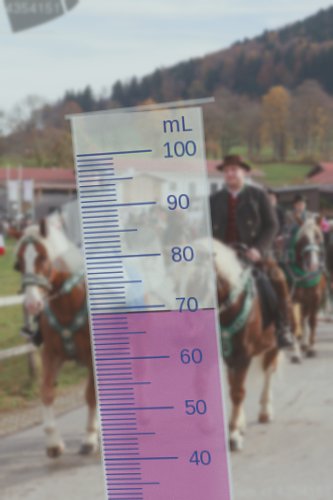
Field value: mL 69
